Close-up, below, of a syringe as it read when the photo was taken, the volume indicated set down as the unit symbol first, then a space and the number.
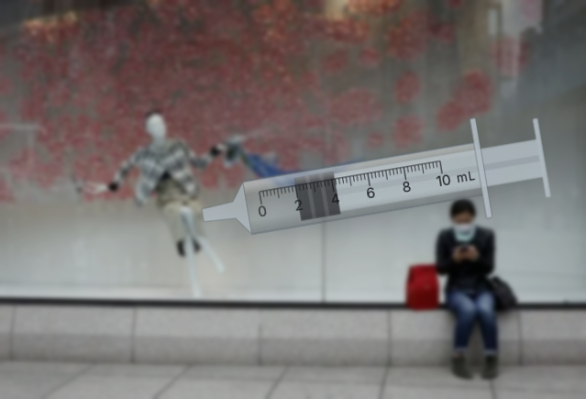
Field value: mL 2
